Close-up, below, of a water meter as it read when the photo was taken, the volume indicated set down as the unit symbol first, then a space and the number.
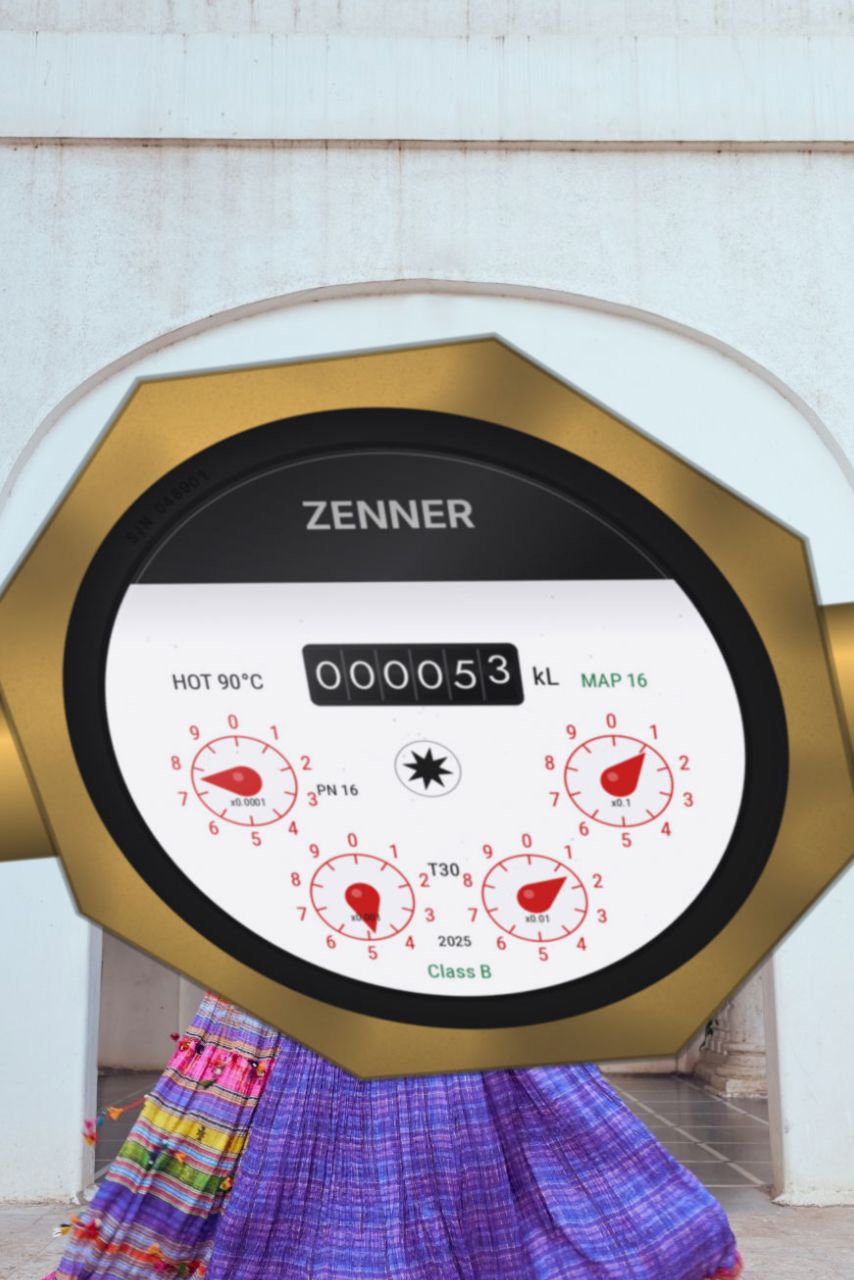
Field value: kL 53.1147
